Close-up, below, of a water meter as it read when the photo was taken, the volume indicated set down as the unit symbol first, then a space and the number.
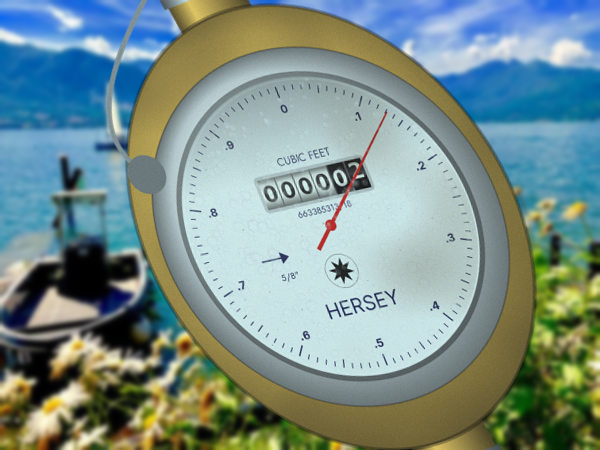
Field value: ft³ 2.13
